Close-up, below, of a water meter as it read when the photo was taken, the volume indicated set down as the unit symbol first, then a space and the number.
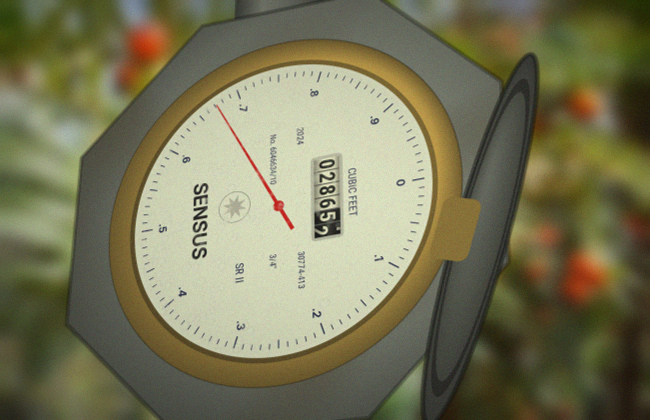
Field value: ft³ 28651.67
